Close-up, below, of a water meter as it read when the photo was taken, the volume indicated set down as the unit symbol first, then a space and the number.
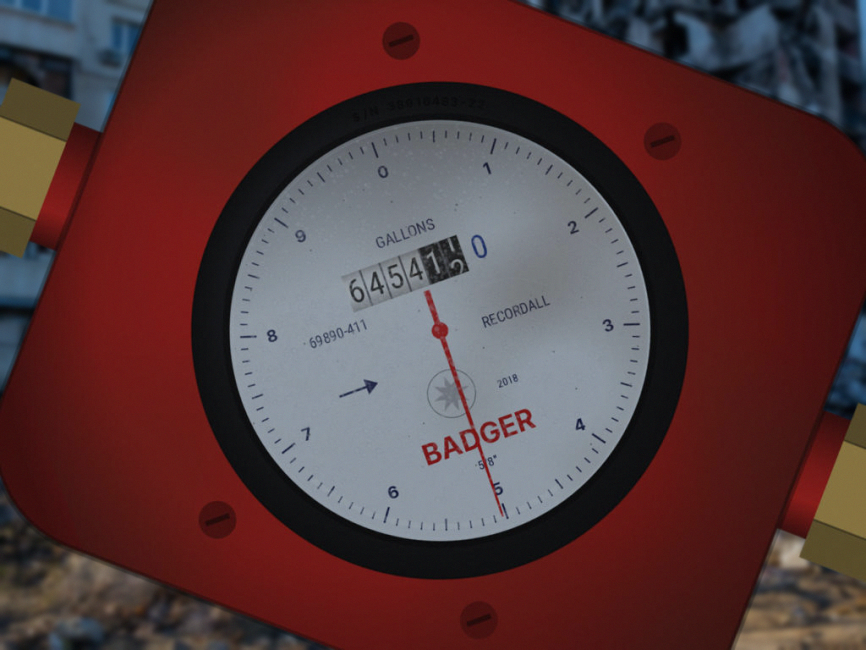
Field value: gal 6454115.0
